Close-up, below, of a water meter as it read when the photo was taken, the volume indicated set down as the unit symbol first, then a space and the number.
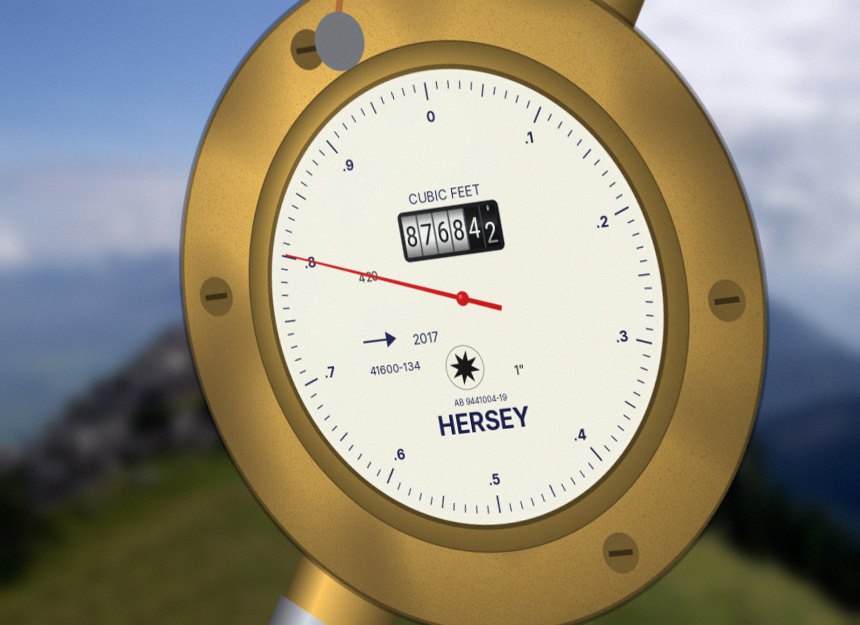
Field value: ft³ 876841.80
